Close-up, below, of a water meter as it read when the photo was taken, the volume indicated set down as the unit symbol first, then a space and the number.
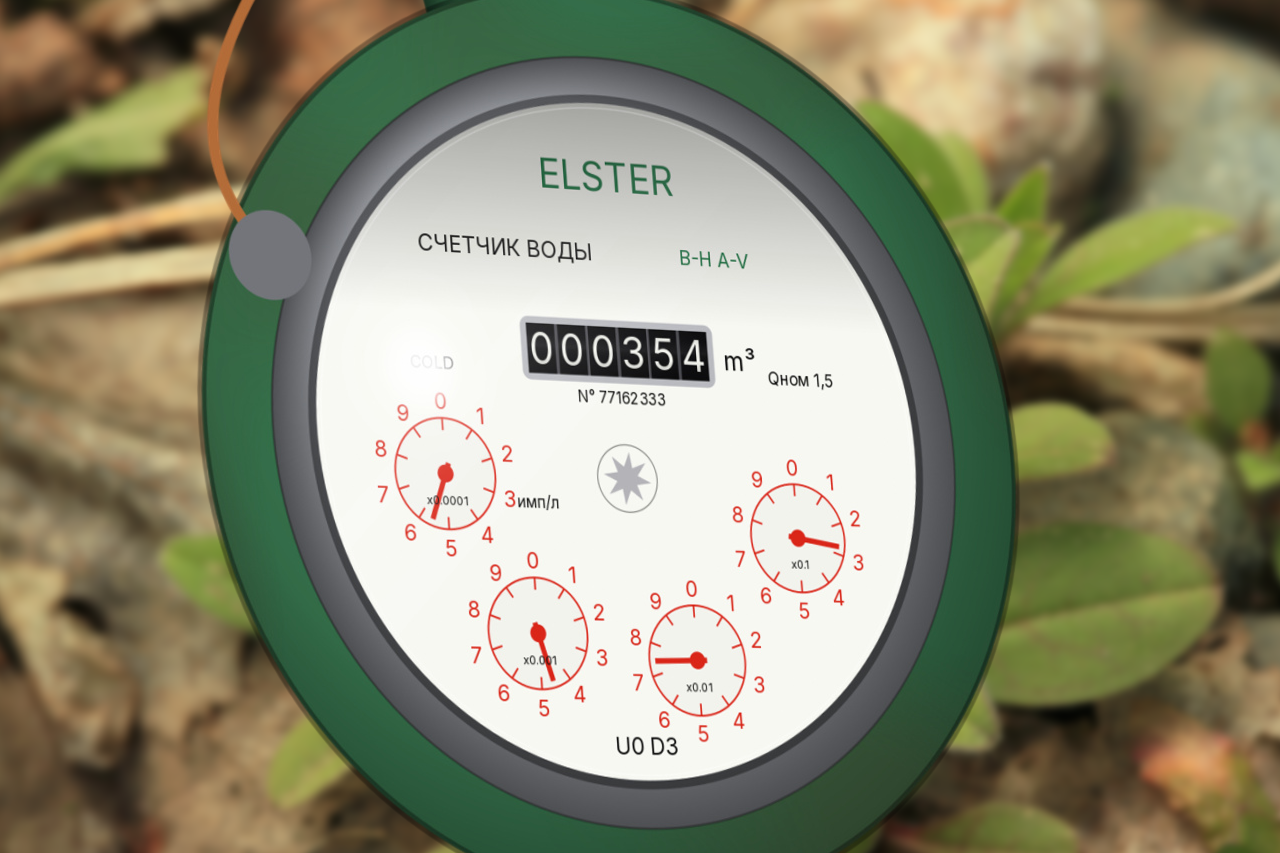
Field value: m³ 354.2745
